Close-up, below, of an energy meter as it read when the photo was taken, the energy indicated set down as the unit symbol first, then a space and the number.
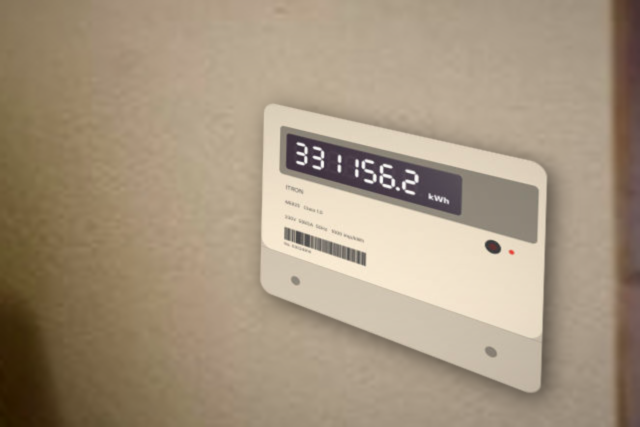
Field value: kWh 331156.2
